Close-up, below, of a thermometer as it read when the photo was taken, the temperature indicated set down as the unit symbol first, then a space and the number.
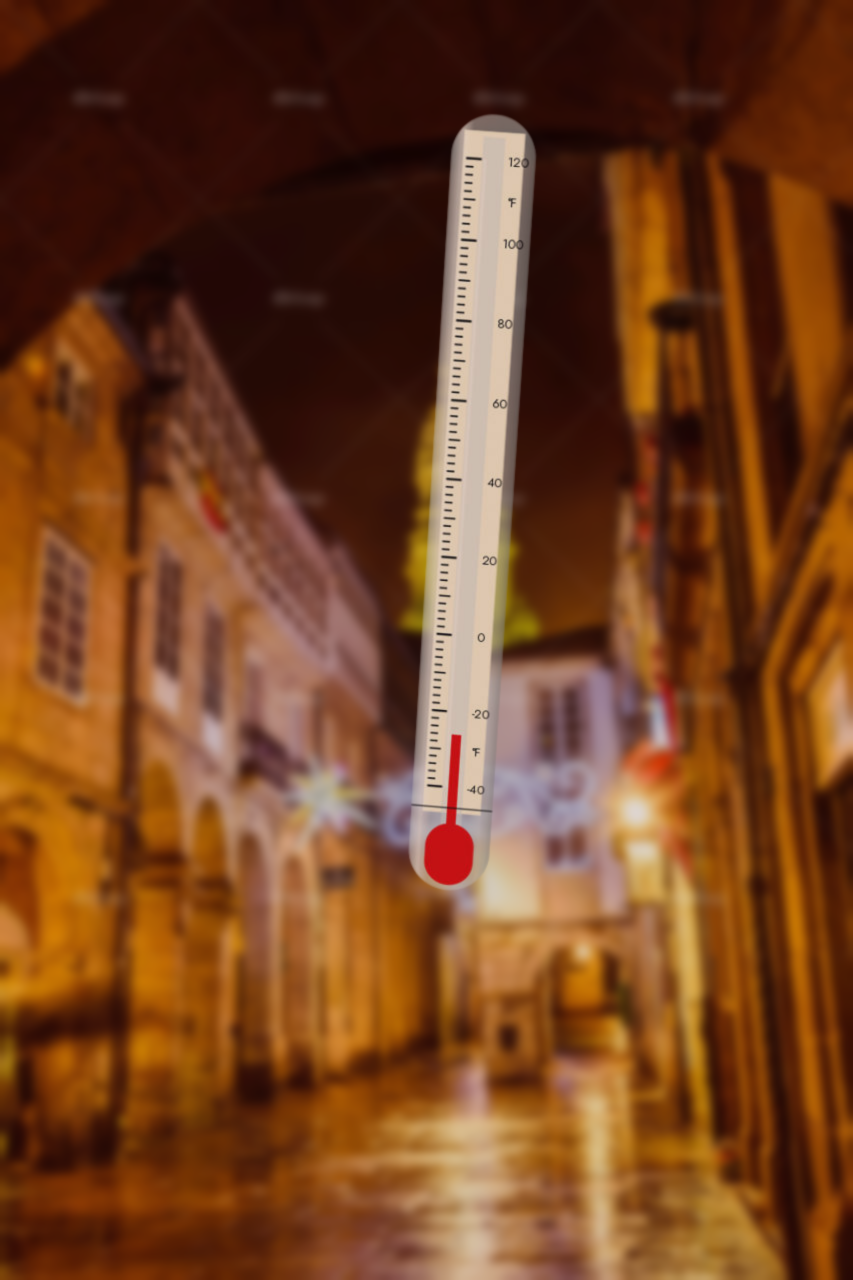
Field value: °F -26
